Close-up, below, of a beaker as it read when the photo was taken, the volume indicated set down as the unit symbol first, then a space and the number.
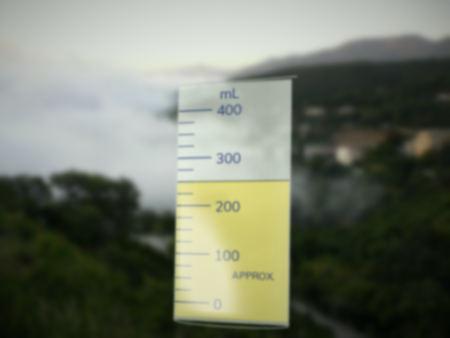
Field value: mL 250
